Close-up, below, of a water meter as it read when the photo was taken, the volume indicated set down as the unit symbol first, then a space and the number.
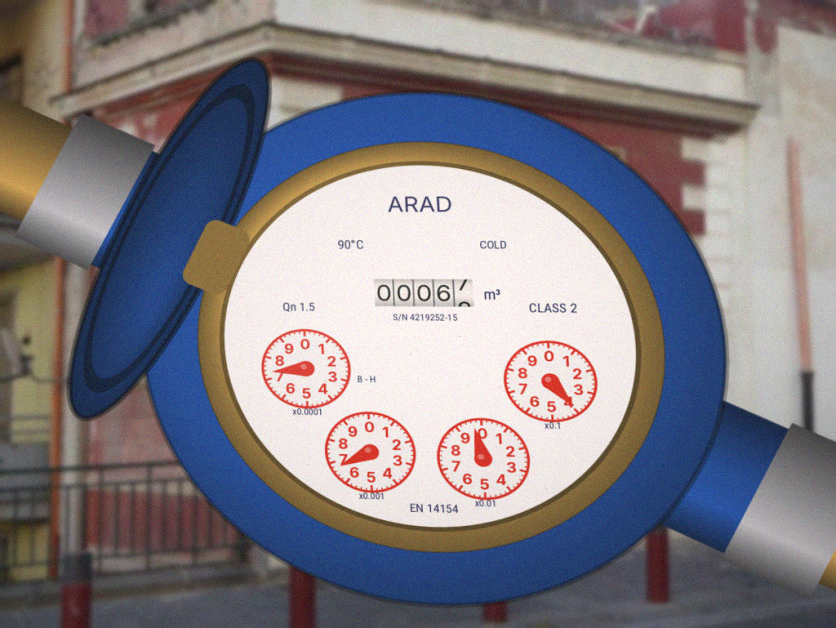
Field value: m³ 67.3967
